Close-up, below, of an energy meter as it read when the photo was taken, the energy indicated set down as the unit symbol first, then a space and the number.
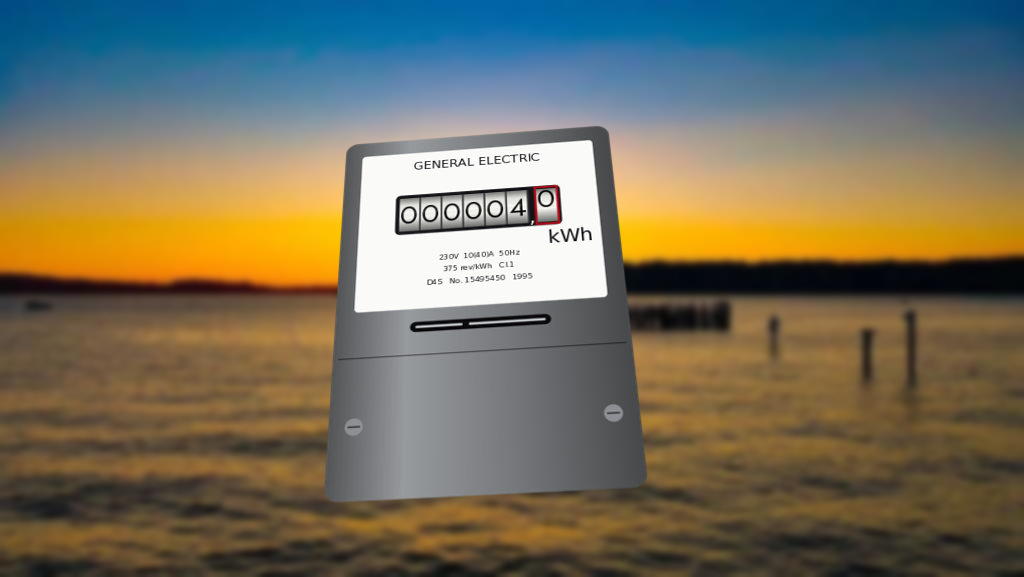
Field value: kWh 4.0
